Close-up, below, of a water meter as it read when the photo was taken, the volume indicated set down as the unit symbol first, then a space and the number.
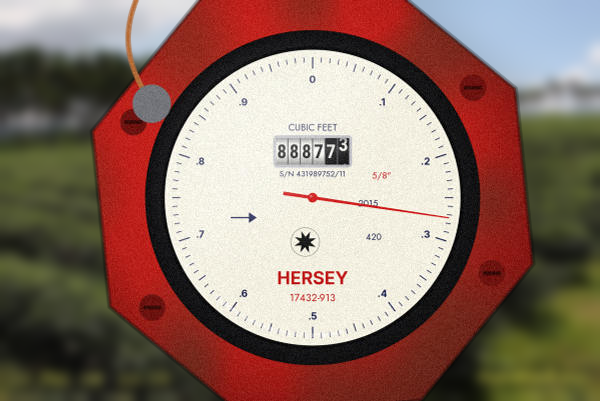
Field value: ft³ 888773.27
